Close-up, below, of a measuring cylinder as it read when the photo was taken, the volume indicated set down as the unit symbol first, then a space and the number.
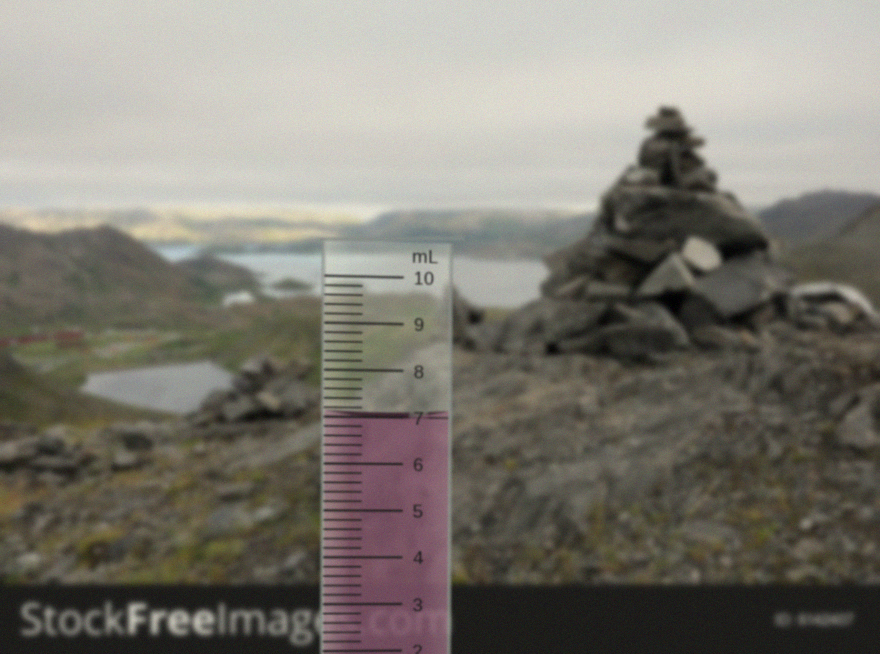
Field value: mL 7
